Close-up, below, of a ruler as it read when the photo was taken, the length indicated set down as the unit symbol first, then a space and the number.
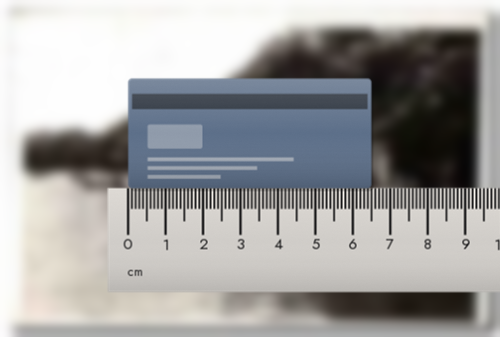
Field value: cm 6.5
